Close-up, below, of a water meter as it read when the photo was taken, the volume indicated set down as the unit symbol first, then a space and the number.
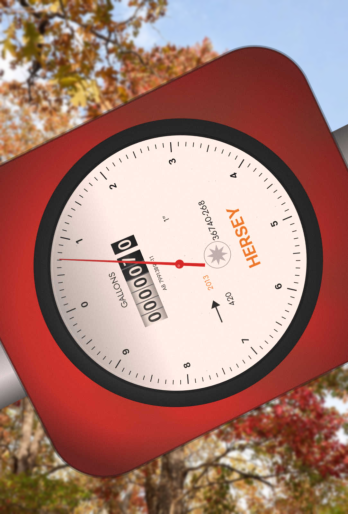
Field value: gal 70.7
